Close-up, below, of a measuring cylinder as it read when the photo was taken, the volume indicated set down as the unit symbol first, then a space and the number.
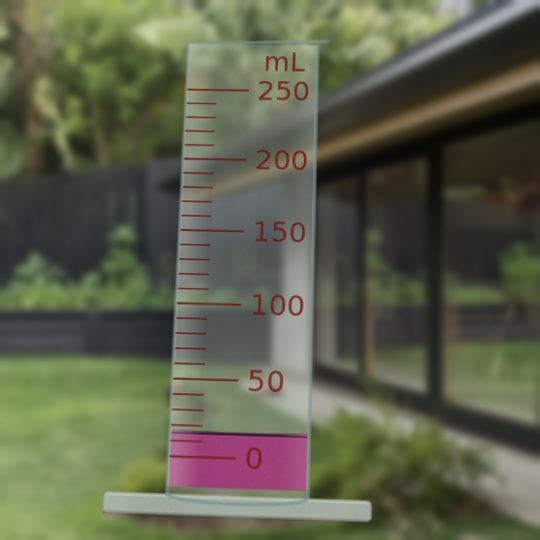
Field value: mL 15
